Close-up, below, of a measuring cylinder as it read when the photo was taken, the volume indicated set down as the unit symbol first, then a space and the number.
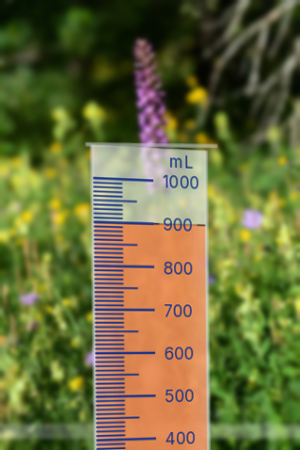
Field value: mL 900
